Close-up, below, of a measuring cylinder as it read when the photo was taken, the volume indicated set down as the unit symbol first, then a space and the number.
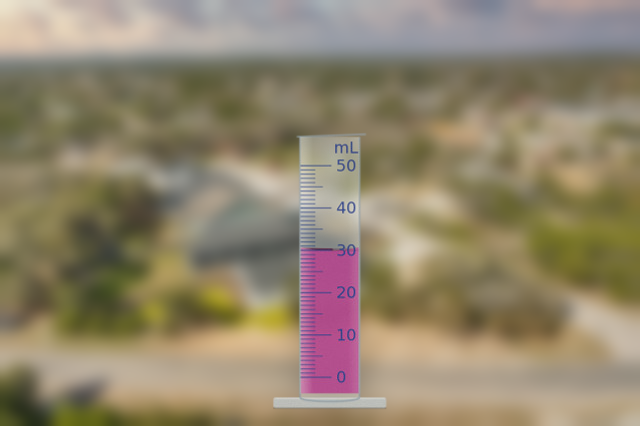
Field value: mL 30
